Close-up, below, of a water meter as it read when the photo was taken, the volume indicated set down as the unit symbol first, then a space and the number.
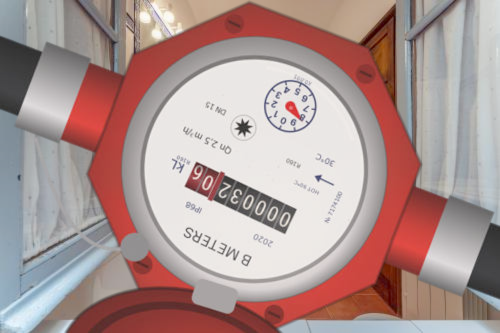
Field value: kL 32.058
